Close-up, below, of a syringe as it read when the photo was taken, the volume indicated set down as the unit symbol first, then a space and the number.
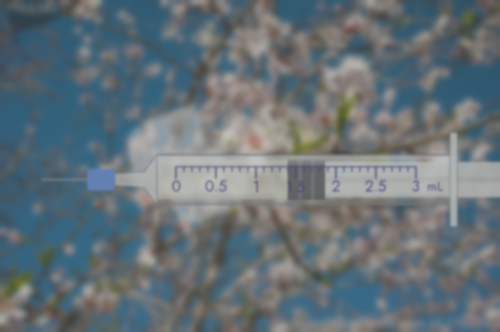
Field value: mL 1.4
